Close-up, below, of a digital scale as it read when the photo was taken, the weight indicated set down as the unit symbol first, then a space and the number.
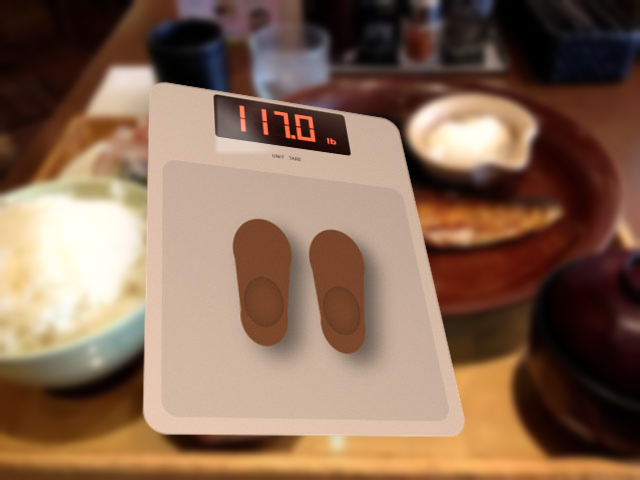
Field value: lb 117.0
